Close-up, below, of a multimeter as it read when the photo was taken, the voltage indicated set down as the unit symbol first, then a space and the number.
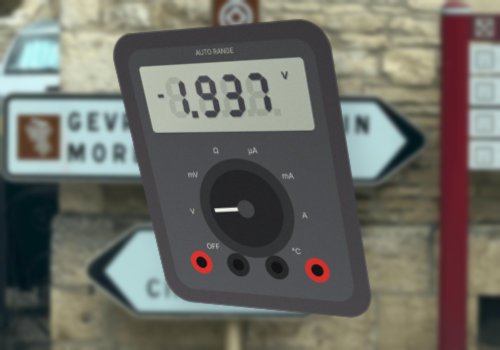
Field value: V -1.937
